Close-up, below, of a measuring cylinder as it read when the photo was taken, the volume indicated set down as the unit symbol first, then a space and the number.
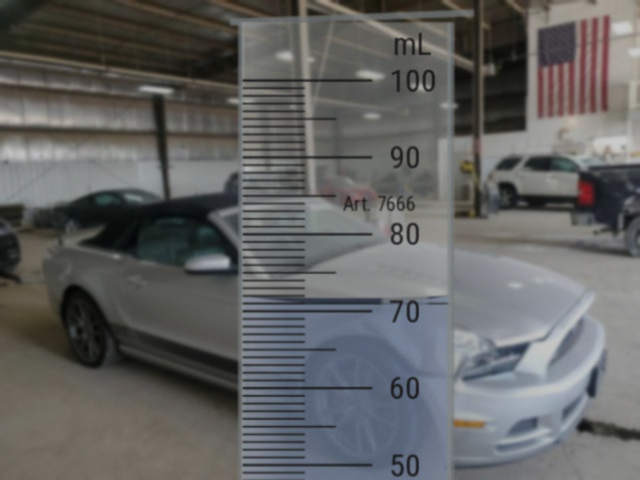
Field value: mL 71
